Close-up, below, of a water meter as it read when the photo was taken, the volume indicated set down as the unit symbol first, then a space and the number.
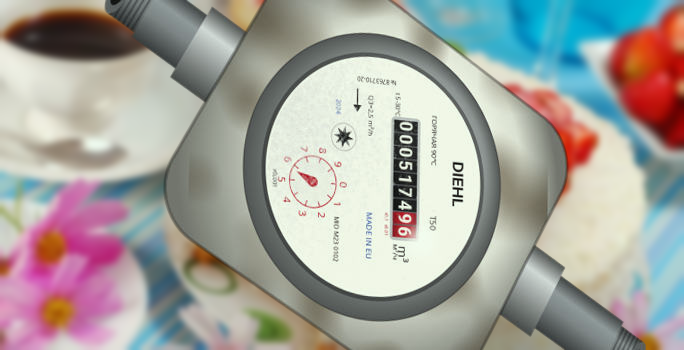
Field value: m³ 5174.965
